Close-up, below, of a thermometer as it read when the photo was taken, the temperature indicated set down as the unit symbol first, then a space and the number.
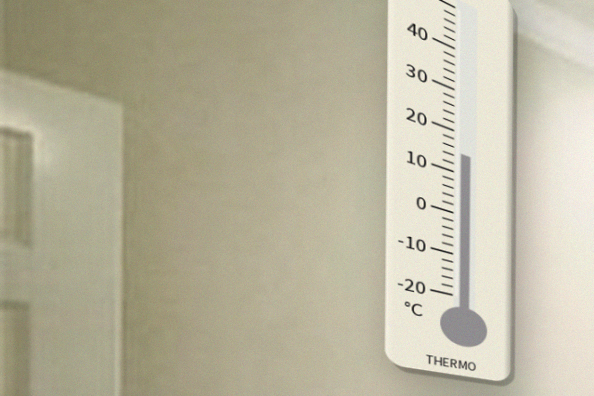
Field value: °C 15
